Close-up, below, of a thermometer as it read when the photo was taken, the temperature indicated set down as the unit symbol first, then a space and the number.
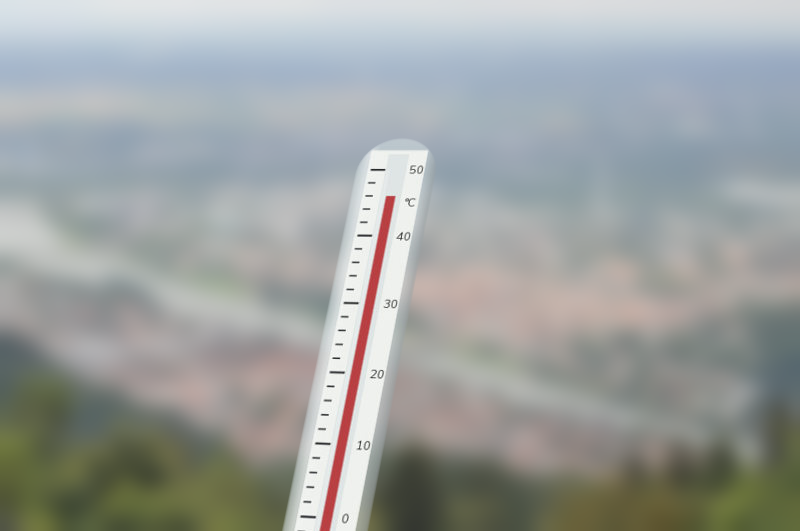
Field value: °C 46
